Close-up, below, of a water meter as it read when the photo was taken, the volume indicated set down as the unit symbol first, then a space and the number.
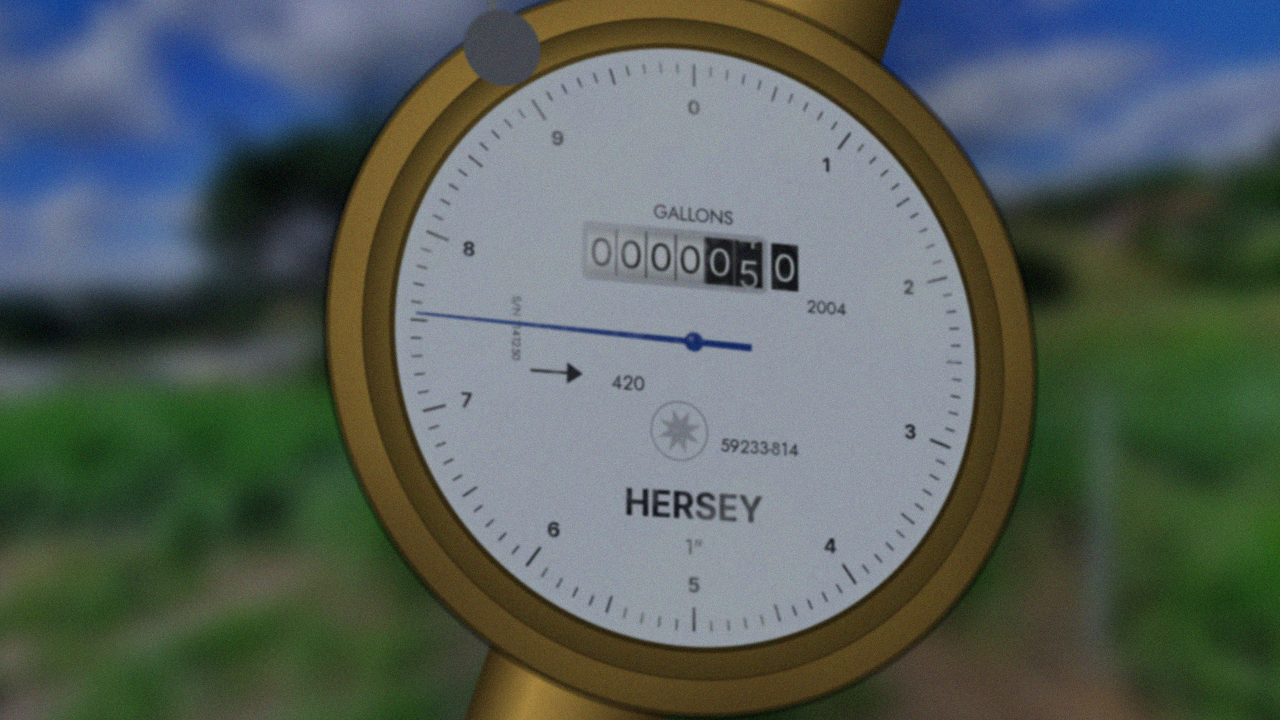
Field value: gal 47.5
